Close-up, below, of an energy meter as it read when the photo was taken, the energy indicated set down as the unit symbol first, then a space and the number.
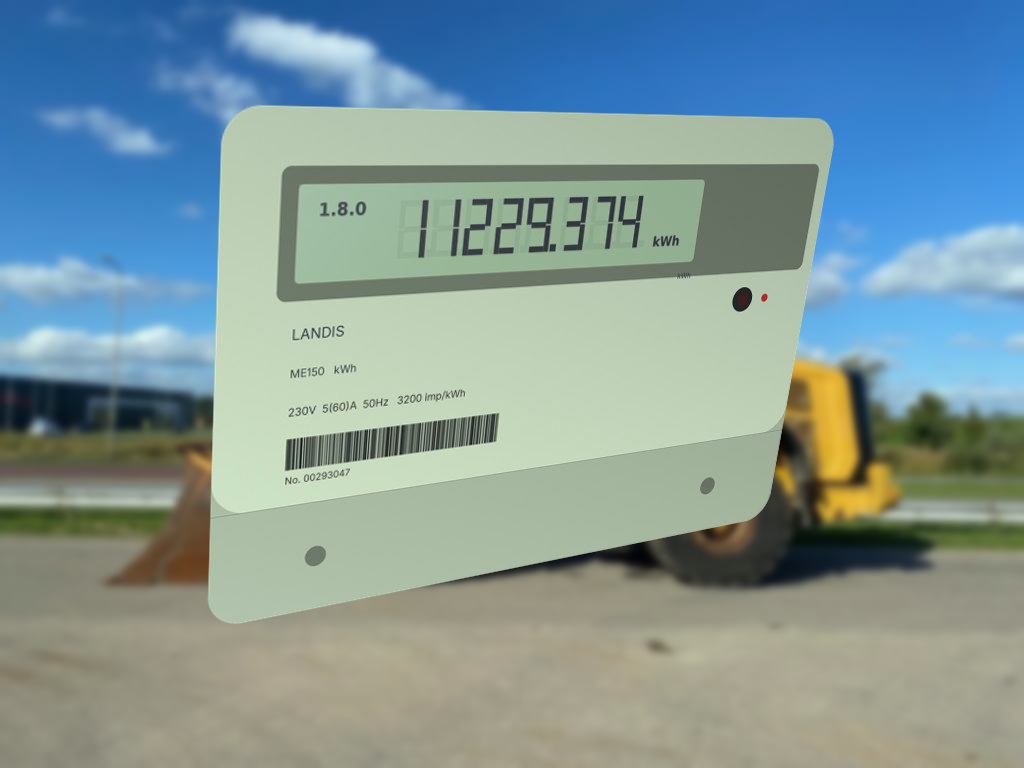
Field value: kWh 11229.374
